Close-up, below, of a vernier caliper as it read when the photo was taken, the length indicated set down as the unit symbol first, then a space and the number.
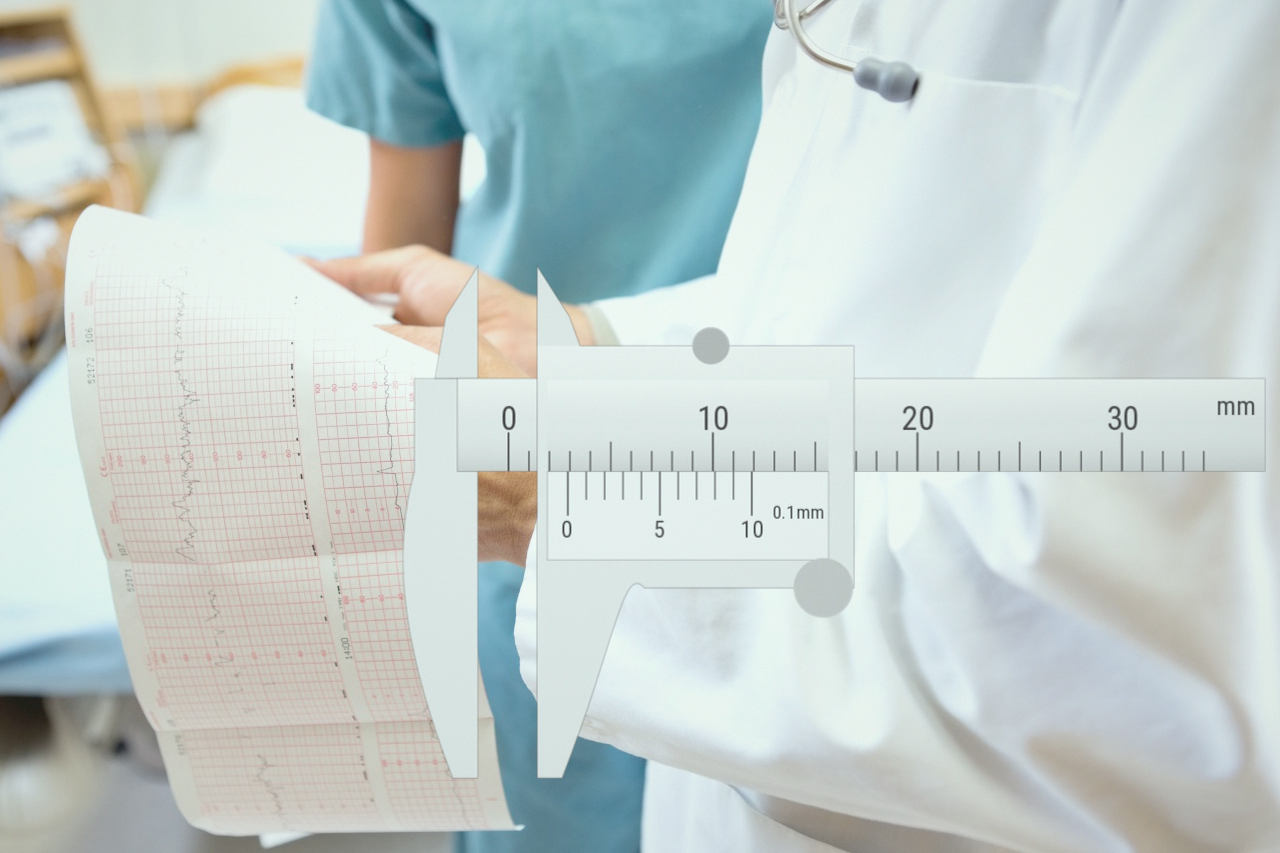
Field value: mm 2.9
